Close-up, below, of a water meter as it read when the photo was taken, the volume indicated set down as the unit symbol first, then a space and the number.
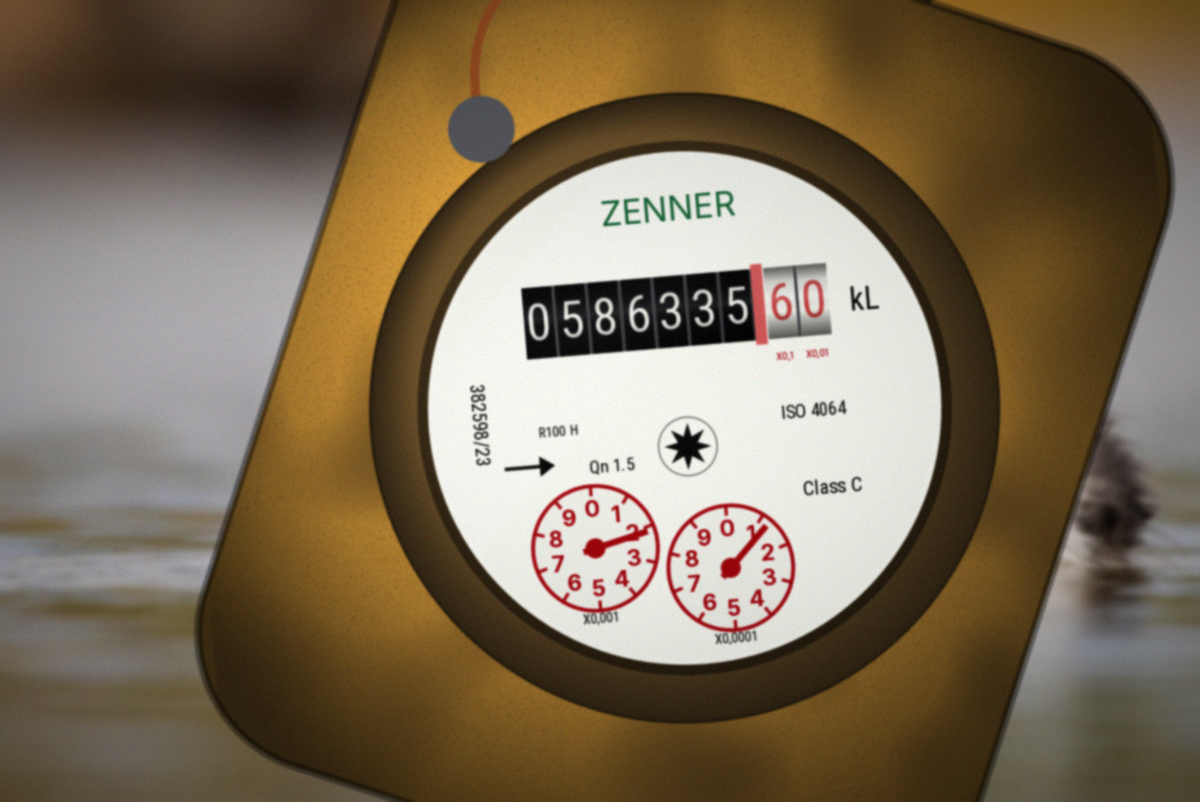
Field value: kL 586335.6021
